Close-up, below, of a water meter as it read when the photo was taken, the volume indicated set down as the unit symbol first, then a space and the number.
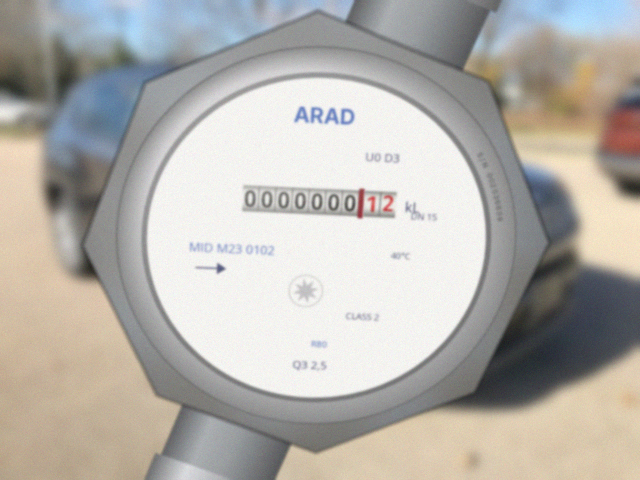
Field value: kL 0.12
